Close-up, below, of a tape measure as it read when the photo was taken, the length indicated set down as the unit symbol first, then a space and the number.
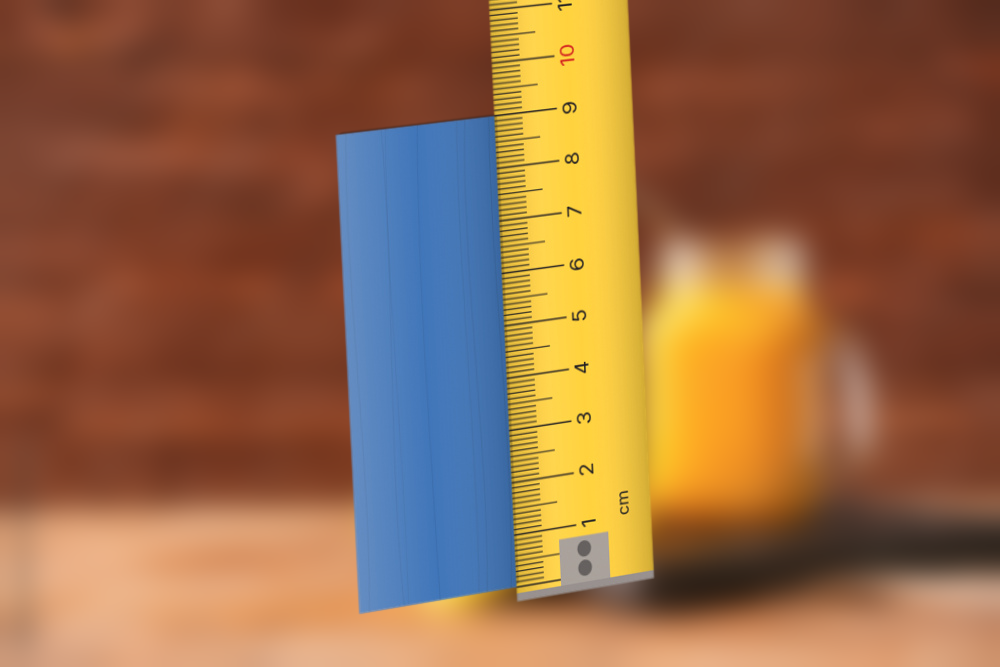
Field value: cm 9
